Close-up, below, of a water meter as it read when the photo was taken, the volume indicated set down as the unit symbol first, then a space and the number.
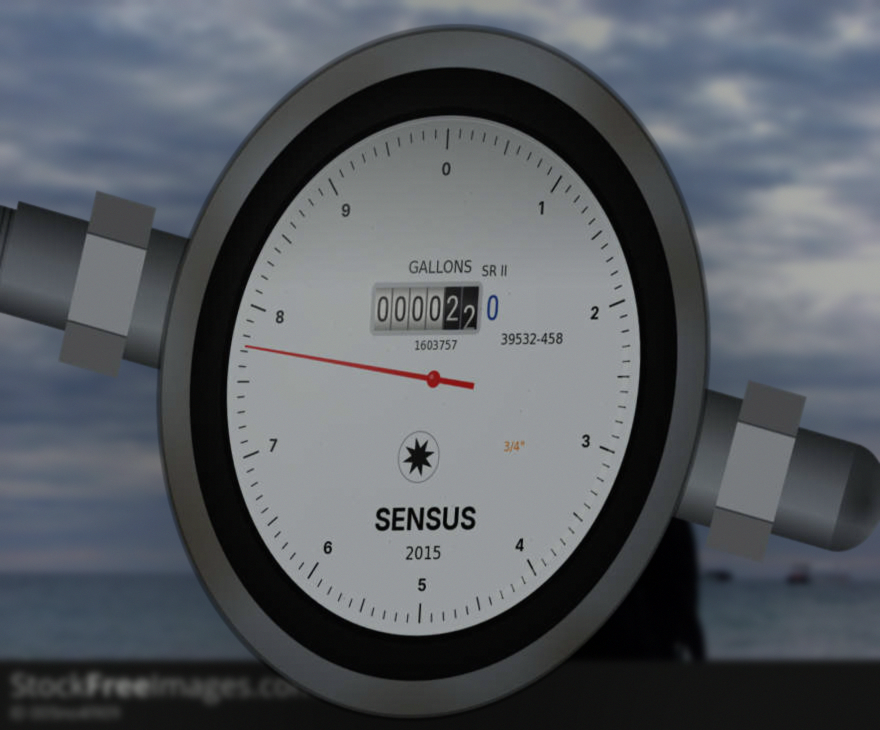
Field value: gal 217.7
